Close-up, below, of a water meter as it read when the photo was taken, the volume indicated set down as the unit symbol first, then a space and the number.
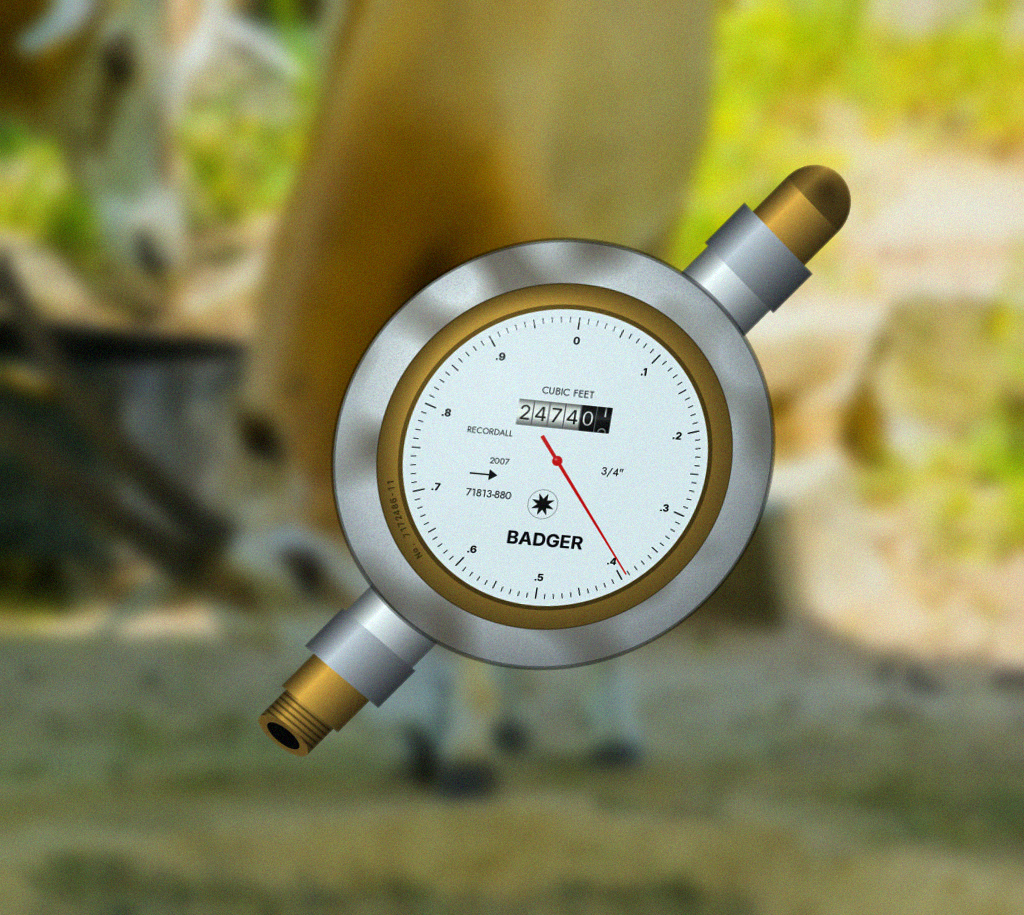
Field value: ft³ 247401.39
